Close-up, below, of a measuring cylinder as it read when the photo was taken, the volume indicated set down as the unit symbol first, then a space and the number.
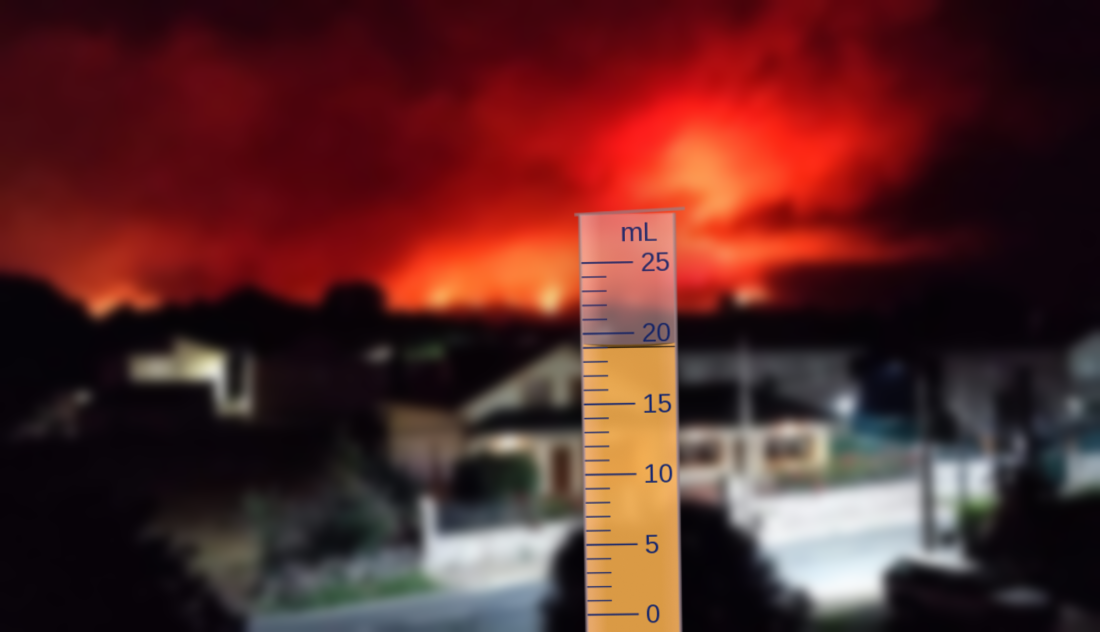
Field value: mL 19
